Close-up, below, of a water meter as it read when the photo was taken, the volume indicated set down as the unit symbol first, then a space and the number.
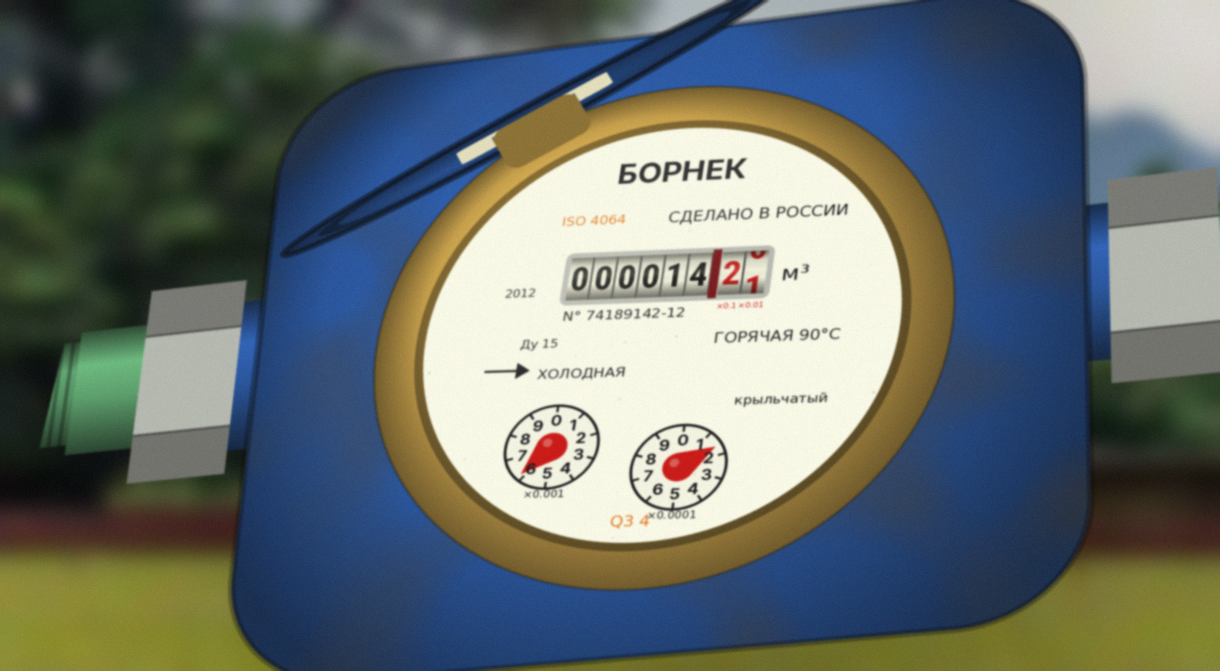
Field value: m³ 14.2061
